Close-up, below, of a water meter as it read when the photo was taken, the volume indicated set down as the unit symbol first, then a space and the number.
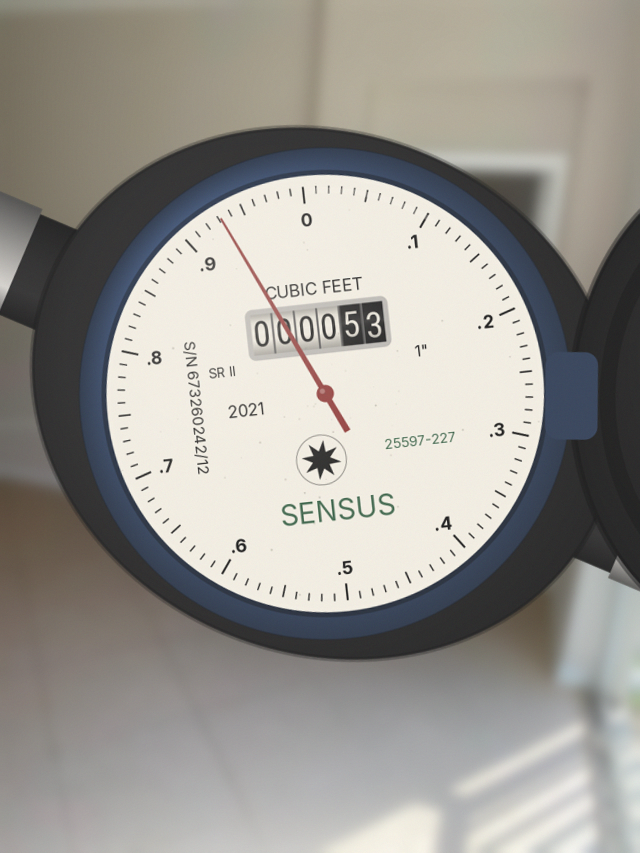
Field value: ft³ 52.93
